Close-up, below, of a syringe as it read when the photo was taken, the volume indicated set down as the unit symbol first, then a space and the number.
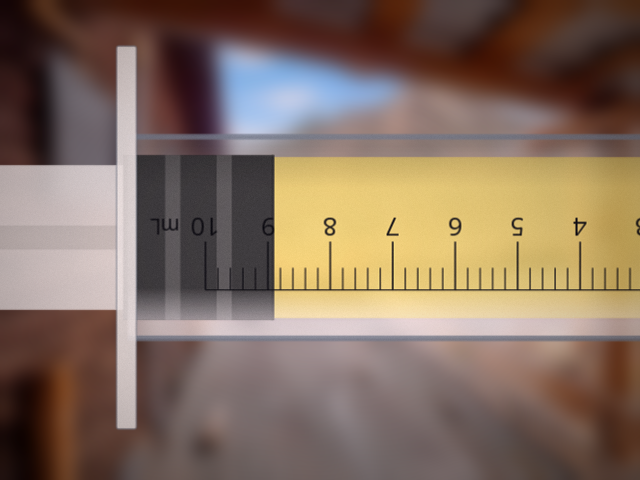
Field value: mL 8.9
